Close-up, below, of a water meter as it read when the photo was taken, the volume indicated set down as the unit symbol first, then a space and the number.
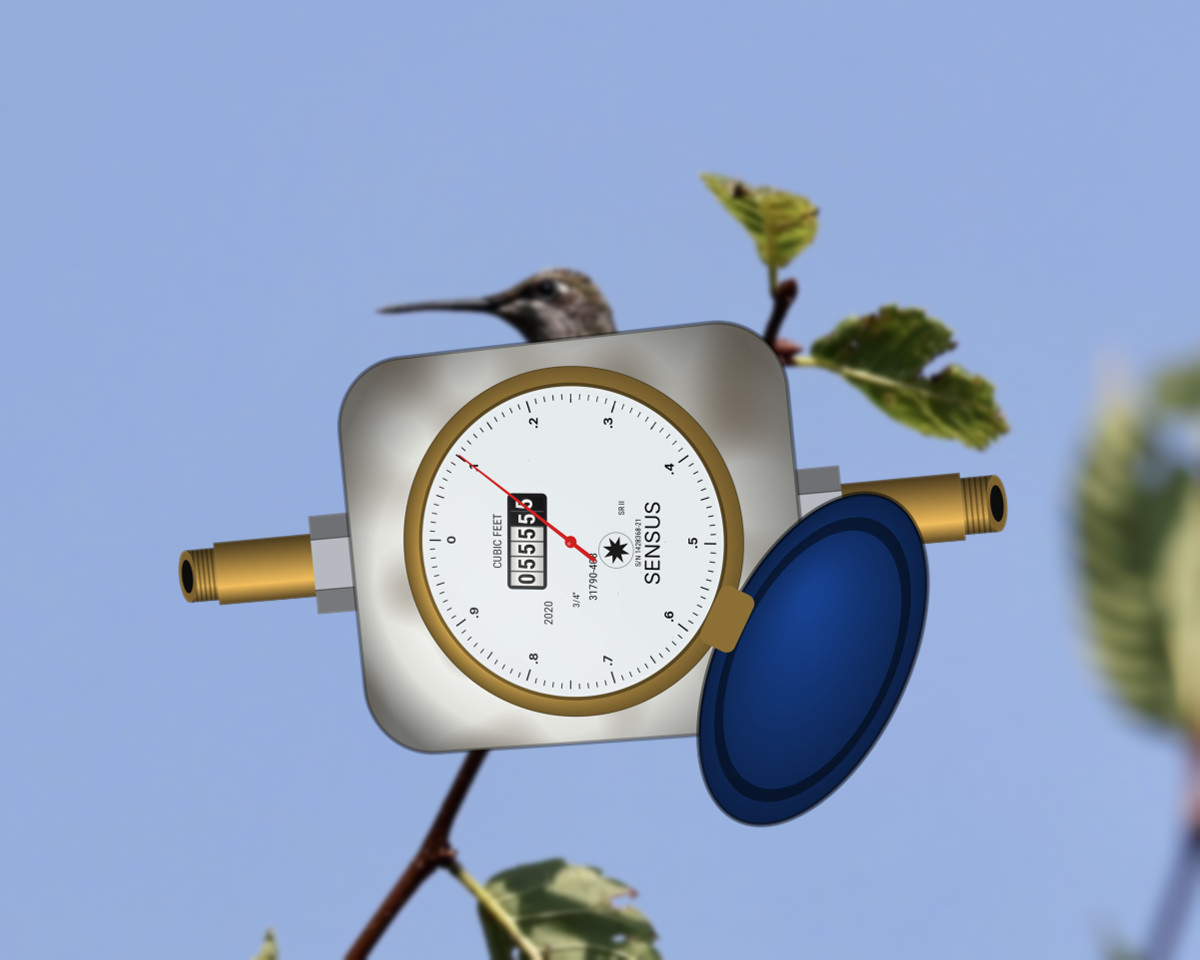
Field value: ft³ 55555.10
